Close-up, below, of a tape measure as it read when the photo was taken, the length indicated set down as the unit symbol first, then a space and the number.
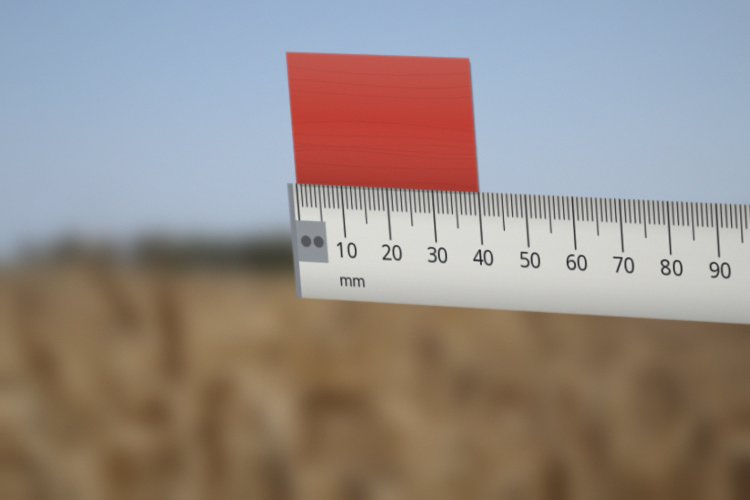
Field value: mm 40
